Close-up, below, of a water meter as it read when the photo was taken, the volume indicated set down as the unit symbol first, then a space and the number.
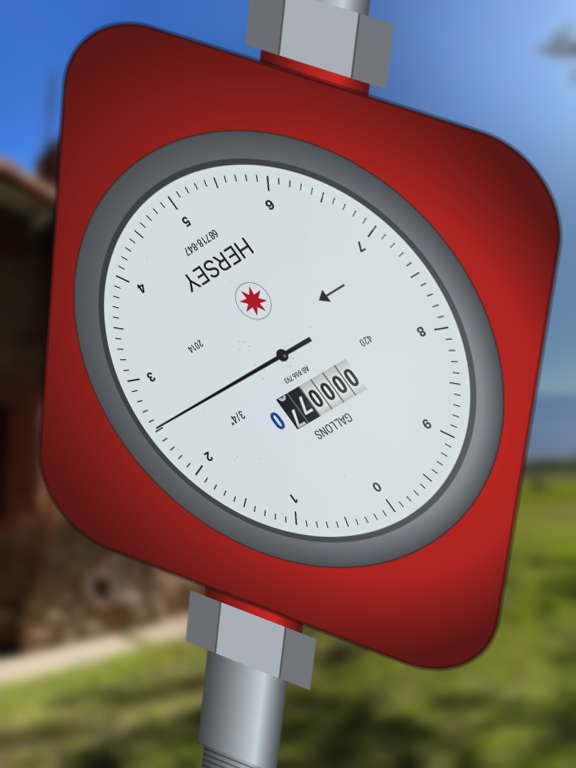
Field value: gal 772.5
